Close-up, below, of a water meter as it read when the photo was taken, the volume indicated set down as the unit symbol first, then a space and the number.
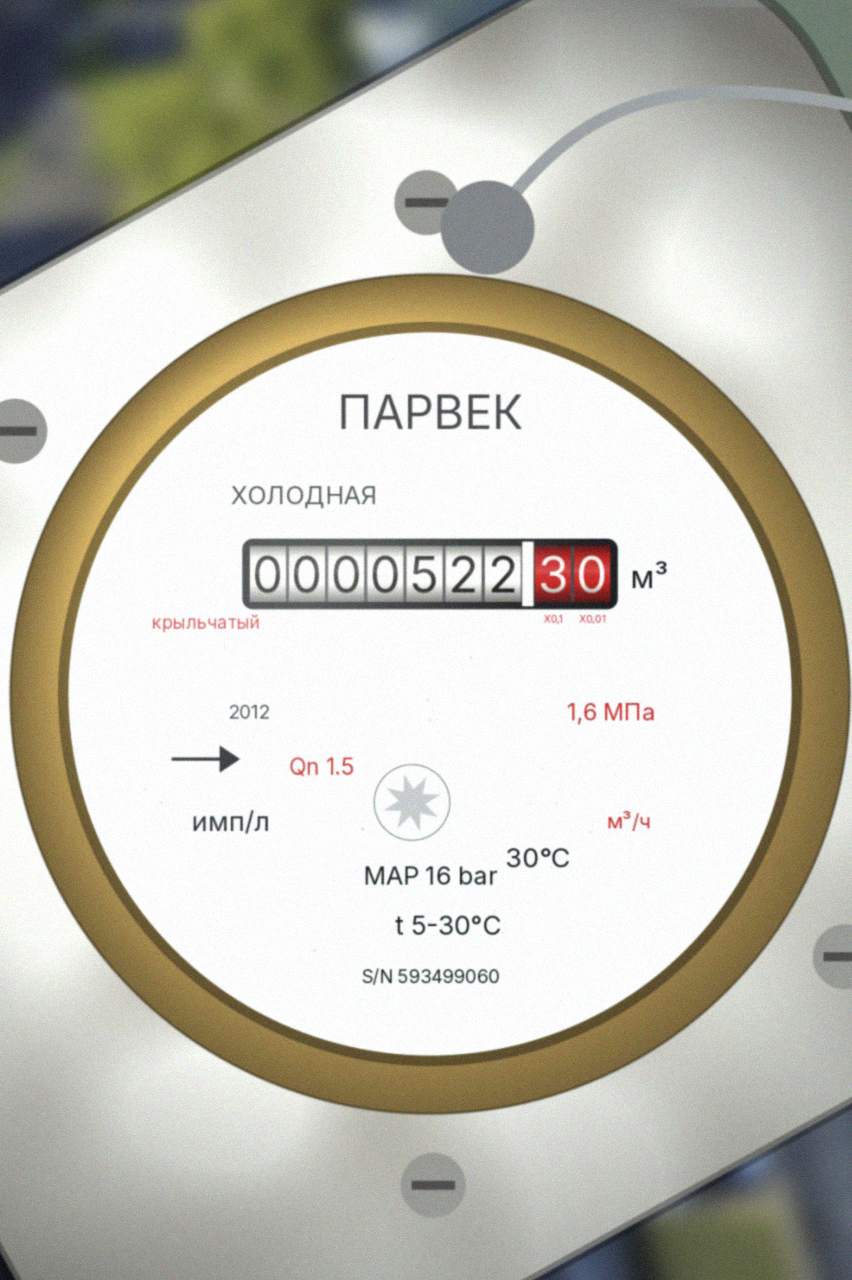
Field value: m³ 522.30
